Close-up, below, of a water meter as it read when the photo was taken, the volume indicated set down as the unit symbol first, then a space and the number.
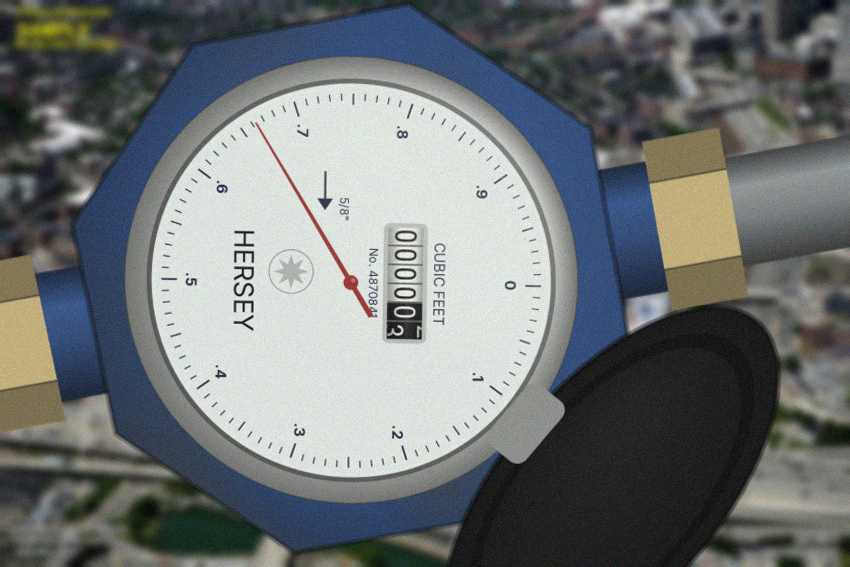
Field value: ft³ 2.66
